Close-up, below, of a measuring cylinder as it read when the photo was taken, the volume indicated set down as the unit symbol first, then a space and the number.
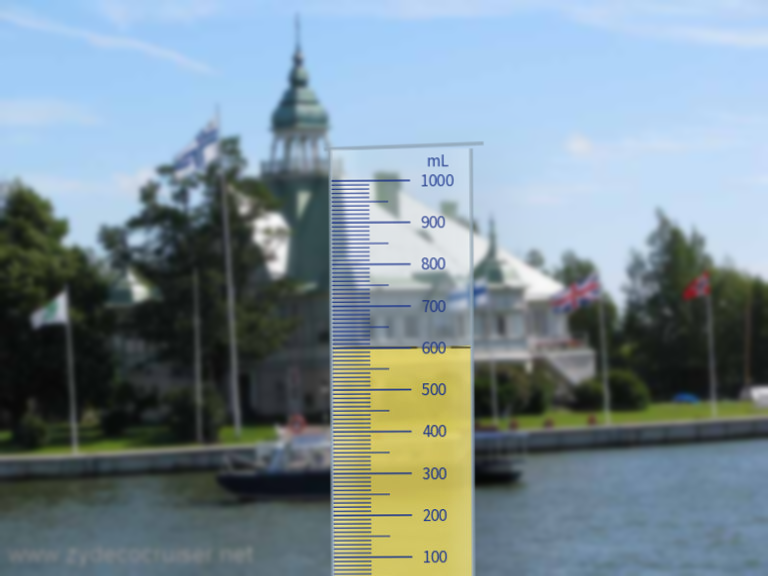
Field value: mL 600
